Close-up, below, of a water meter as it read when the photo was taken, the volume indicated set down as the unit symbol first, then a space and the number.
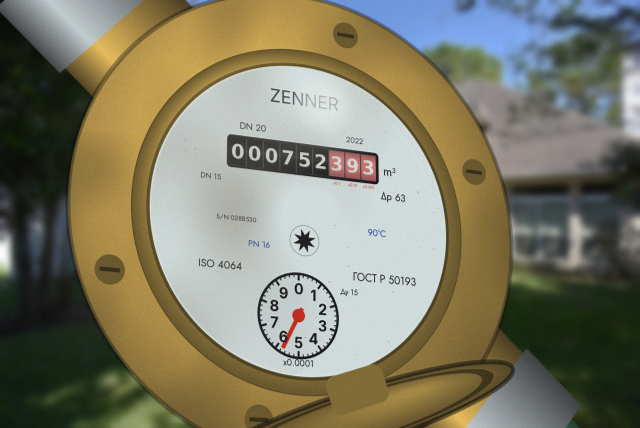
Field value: m³ 752.3935
